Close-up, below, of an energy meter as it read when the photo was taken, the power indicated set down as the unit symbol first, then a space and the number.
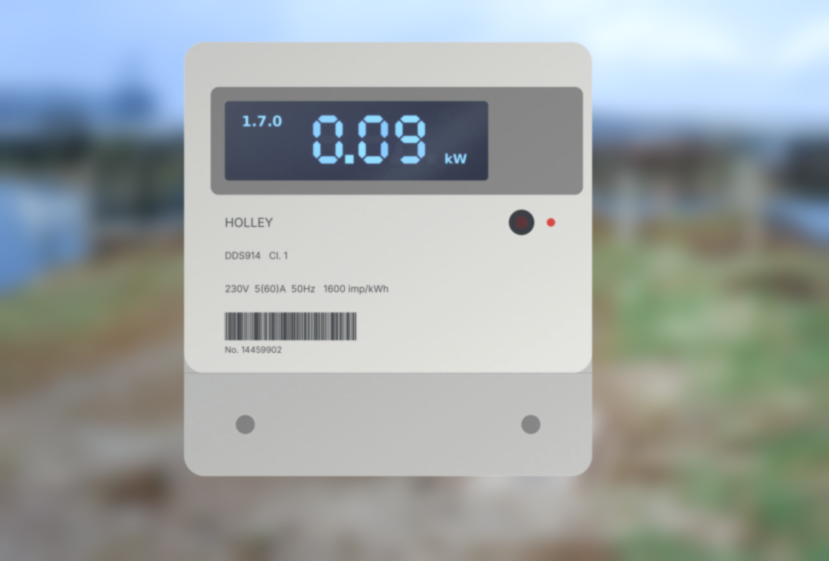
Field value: kW 0.09
